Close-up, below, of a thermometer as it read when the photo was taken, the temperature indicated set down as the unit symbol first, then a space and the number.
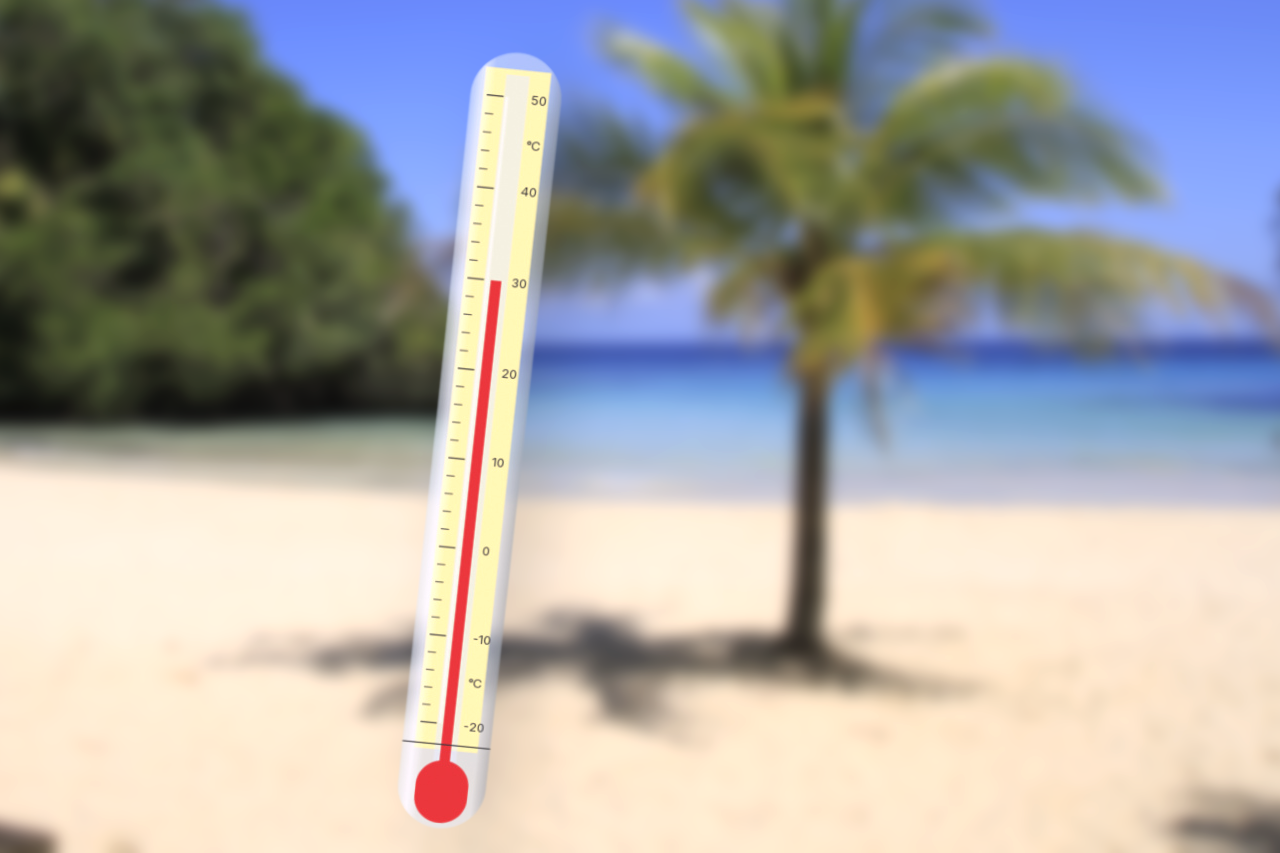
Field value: °C 30
